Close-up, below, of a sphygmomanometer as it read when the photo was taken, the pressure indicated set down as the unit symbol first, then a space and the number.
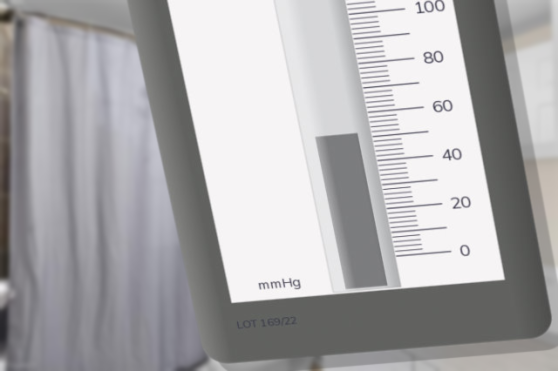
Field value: mmHg 52
